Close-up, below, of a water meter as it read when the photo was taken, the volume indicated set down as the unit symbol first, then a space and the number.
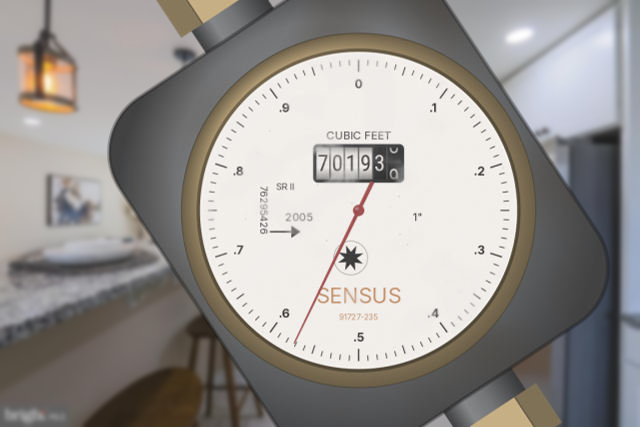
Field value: ft³ 701938.57
